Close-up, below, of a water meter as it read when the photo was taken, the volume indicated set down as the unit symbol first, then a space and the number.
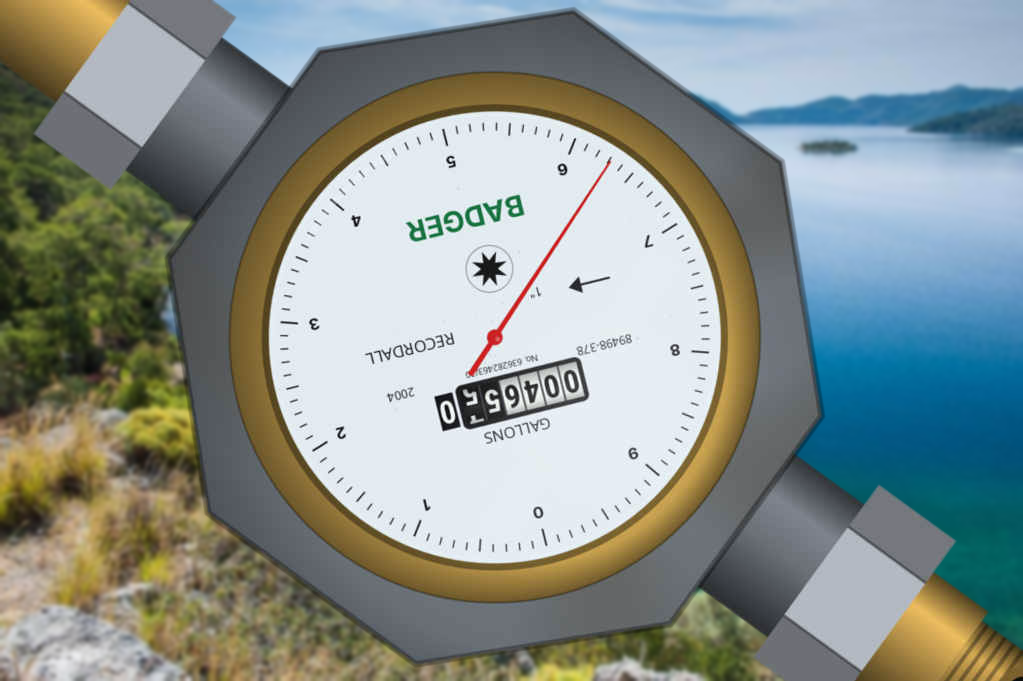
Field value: gal 46546.3
